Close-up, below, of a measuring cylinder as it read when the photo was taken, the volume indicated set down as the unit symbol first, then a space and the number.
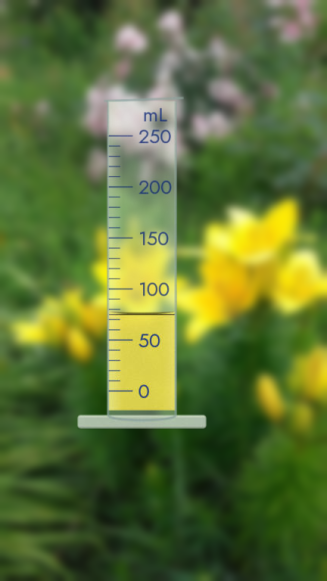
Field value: mL 75
